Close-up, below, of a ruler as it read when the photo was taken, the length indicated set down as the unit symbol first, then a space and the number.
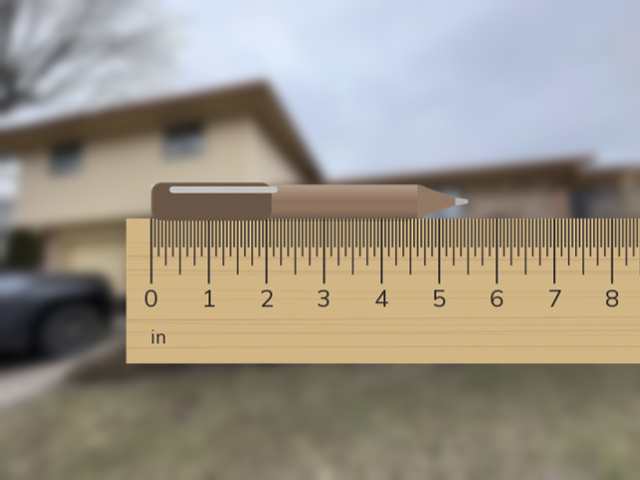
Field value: in 5.5
